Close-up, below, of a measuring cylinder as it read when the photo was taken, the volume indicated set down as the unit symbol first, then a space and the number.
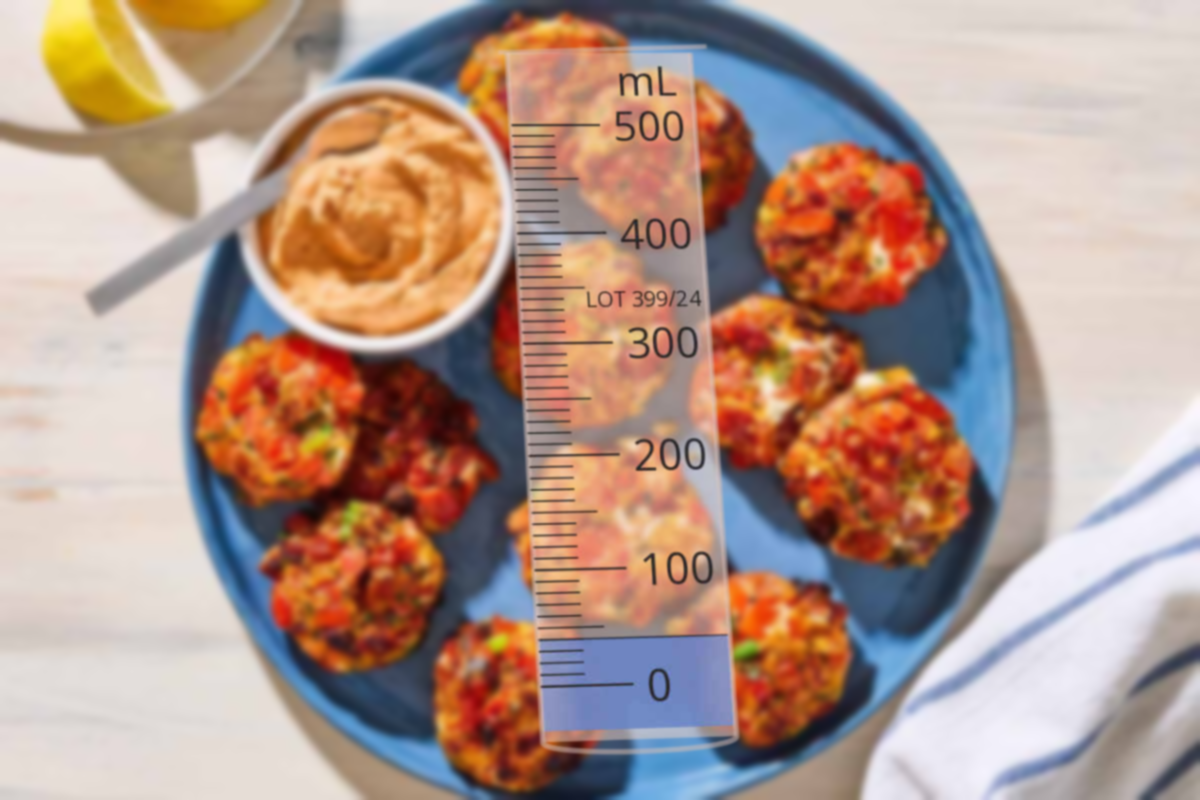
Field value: mL 40
